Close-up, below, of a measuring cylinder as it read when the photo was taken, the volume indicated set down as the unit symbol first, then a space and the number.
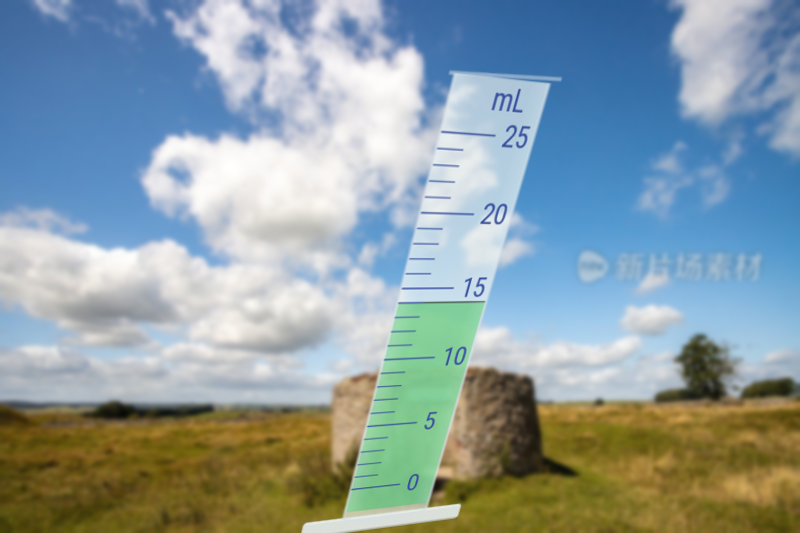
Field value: mL 14
